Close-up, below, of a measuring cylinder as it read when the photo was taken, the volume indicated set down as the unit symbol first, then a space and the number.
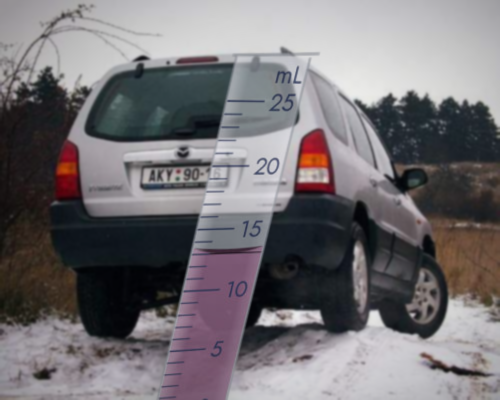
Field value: mL 13
